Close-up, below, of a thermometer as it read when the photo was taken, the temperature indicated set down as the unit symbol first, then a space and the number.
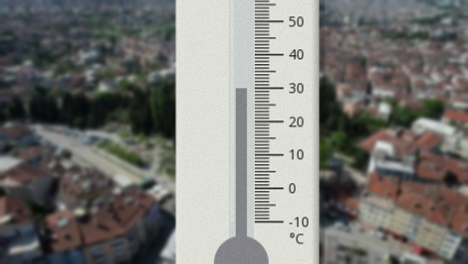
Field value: °C 30
